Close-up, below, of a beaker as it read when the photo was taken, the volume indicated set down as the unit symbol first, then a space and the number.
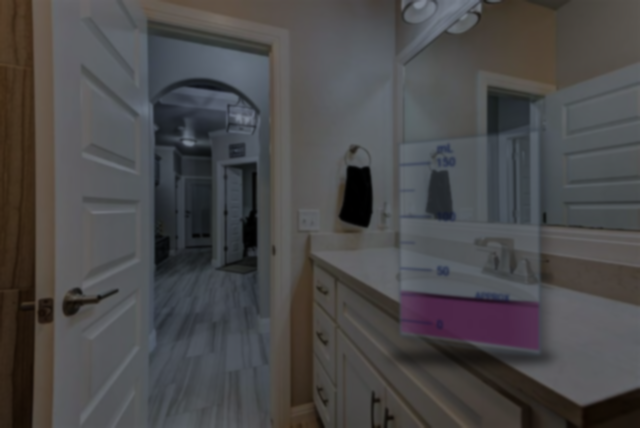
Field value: mL 25
